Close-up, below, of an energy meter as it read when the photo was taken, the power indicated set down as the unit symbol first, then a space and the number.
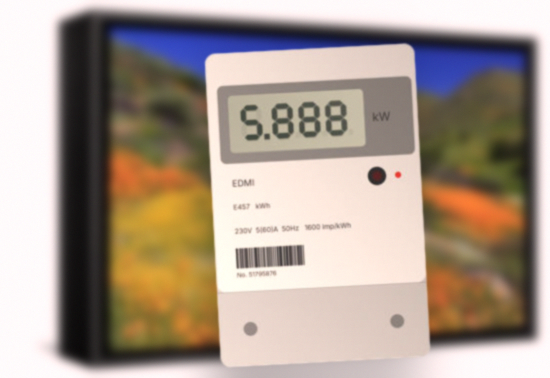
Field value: kW 5.888
